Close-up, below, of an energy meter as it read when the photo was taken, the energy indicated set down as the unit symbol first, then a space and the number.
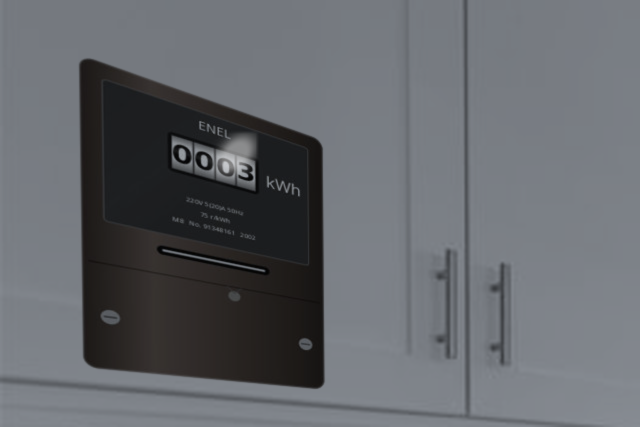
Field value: kWh 3
